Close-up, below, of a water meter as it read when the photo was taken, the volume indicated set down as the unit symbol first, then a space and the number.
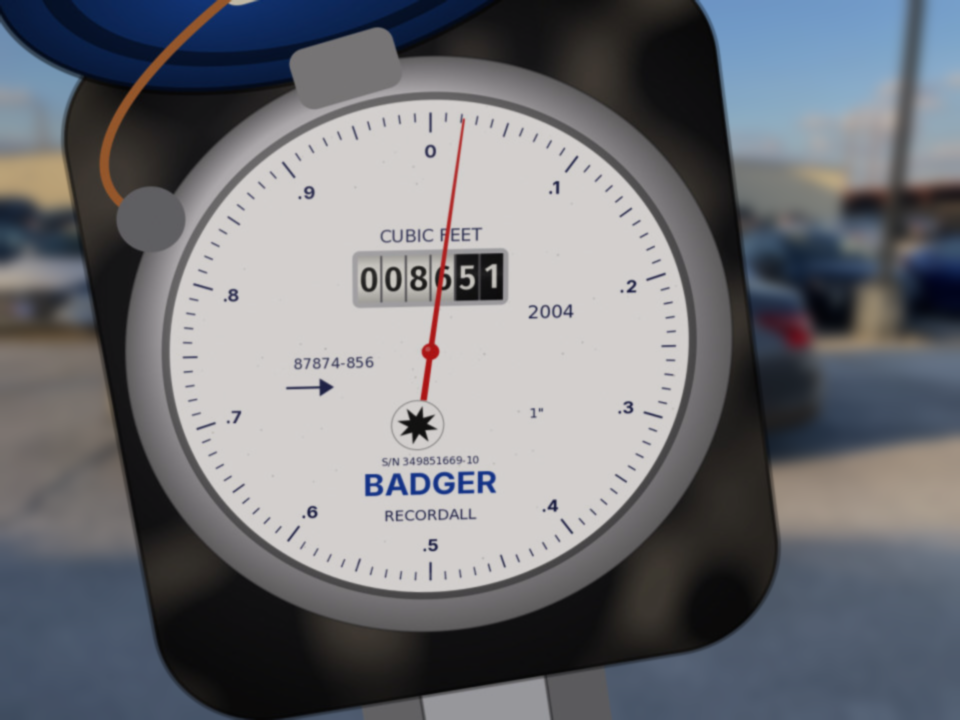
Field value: ft³ 8651.02
